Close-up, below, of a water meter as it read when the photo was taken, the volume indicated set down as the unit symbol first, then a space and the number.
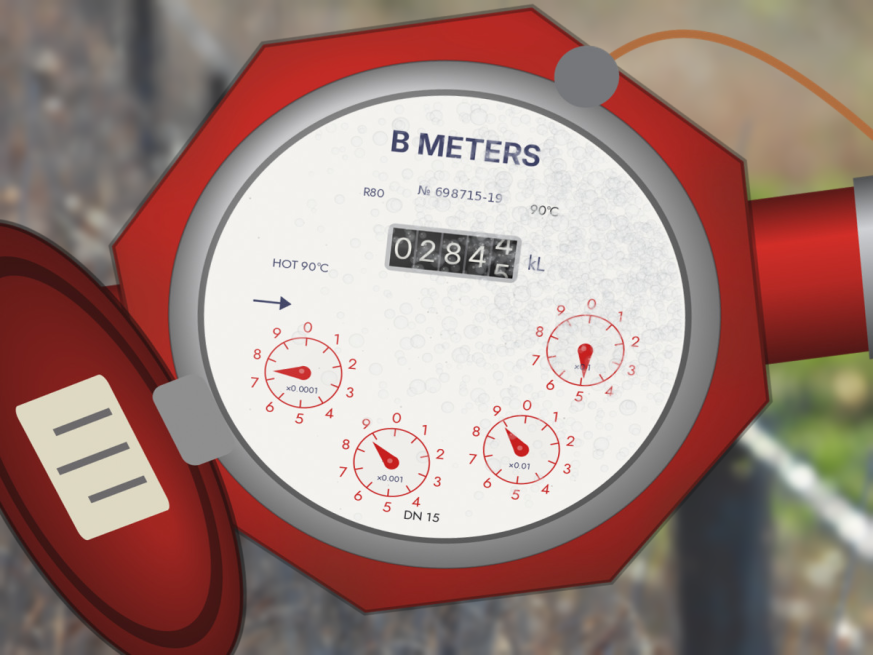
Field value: kL 2844.4887
